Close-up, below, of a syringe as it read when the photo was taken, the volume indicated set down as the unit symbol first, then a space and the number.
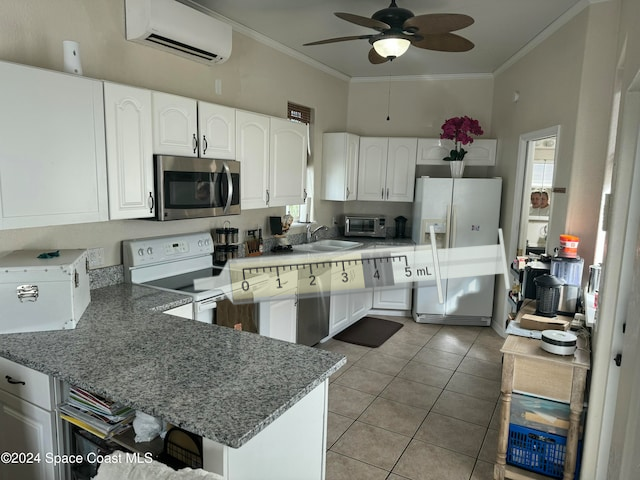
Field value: mL 3.6
